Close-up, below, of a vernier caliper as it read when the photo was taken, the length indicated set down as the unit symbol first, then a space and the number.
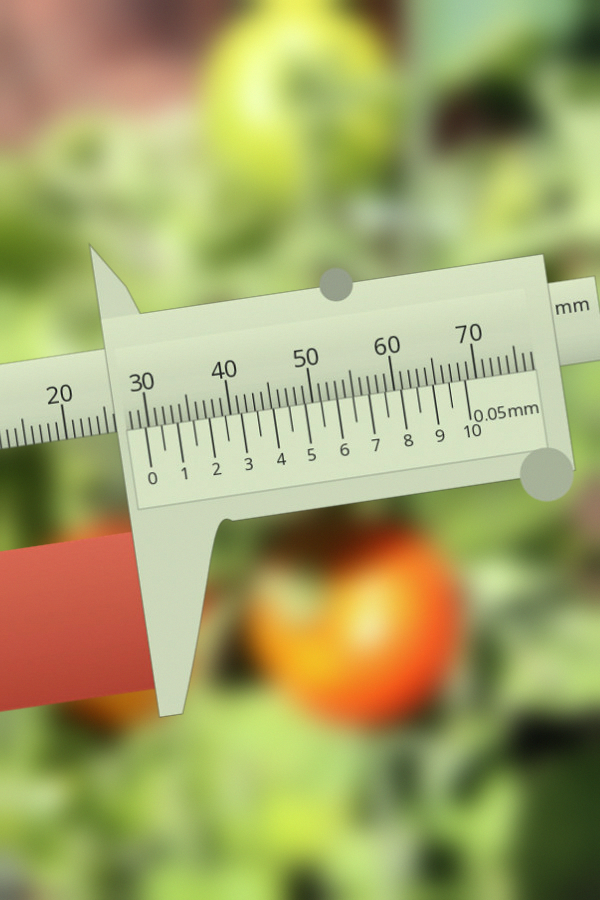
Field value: mm 29.6
